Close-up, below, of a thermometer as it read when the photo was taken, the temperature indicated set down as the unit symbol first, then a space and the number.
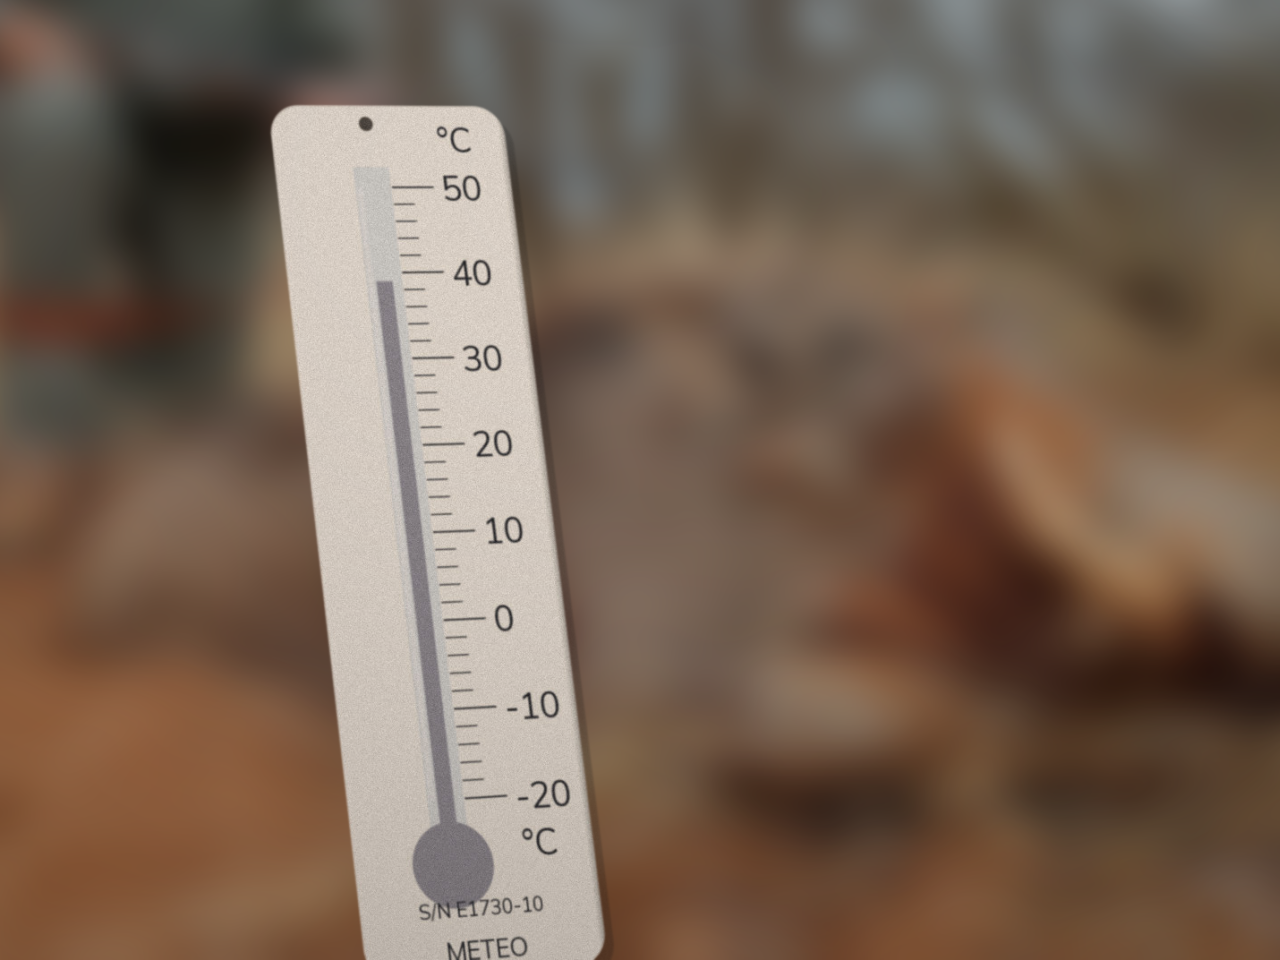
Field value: °C 39
